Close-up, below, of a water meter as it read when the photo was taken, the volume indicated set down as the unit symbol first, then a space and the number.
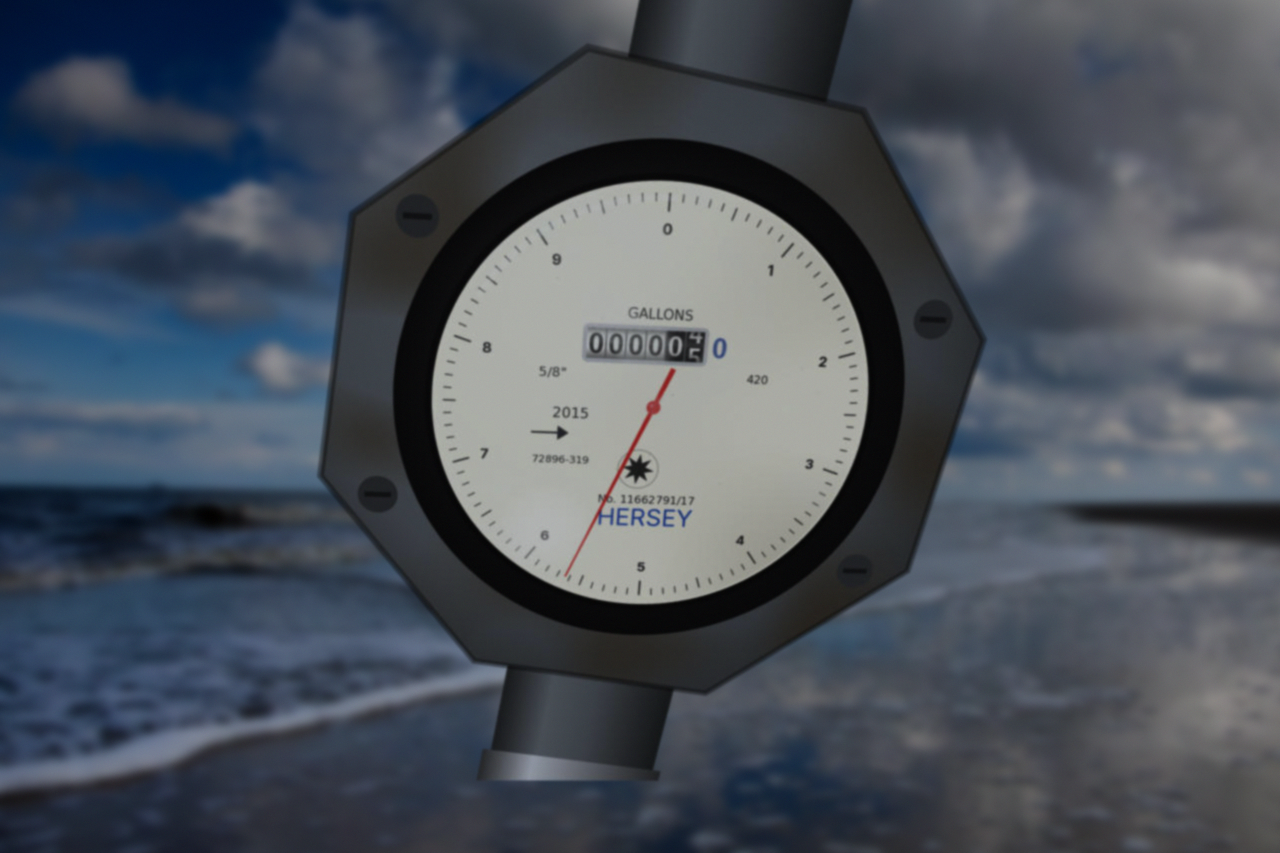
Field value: gal 45.6
